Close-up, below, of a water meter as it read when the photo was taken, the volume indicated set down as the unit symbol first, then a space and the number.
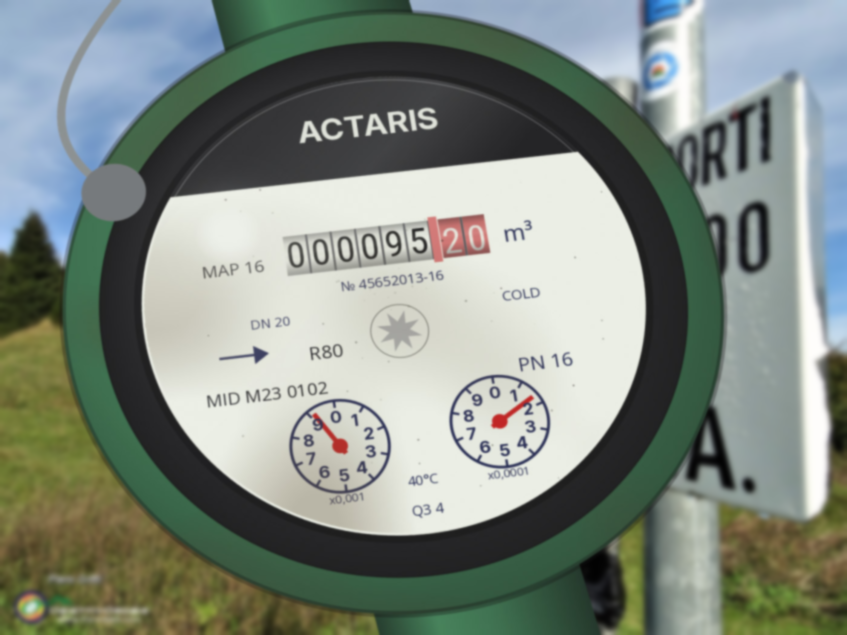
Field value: m³ 95.1991
